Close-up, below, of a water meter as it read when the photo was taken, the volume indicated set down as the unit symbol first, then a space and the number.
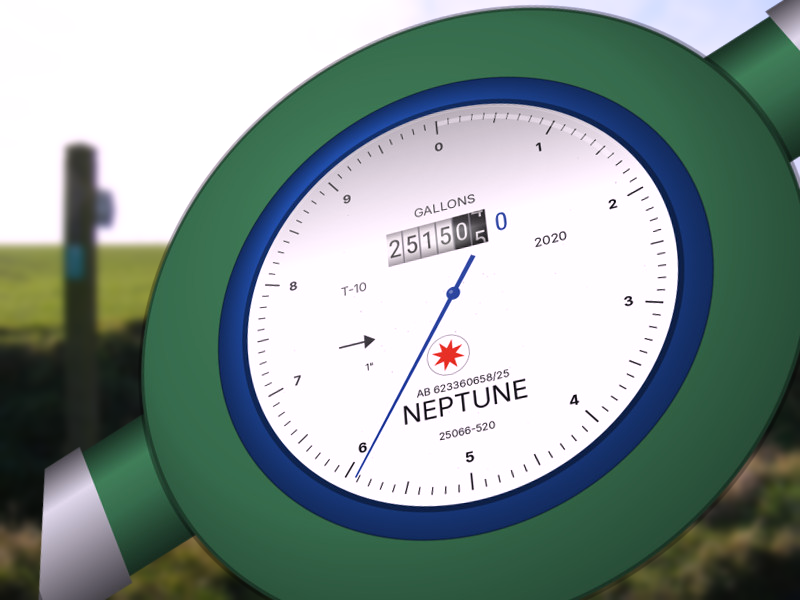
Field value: gal 2515045.9
